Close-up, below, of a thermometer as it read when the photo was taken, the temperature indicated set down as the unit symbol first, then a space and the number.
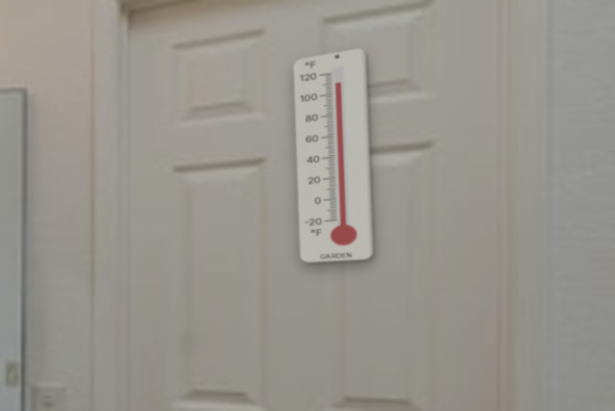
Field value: °F 110
